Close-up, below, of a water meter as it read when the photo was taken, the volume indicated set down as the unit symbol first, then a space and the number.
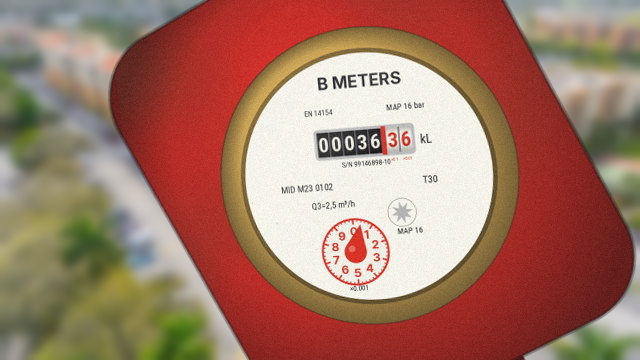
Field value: kL 36.360
